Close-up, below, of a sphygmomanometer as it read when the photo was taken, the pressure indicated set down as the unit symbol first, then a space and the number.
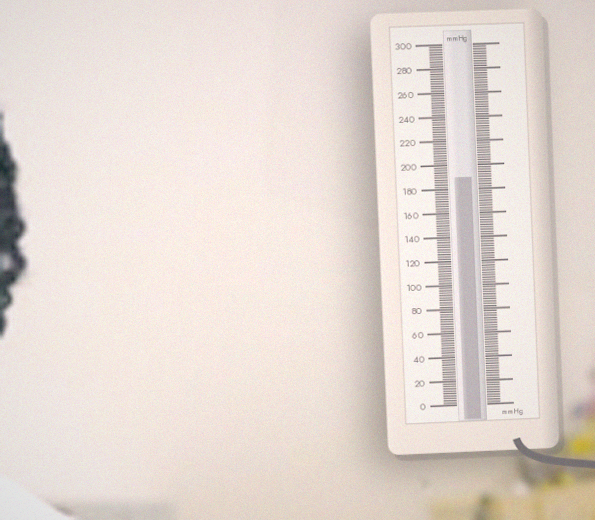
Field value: mmHg 190
